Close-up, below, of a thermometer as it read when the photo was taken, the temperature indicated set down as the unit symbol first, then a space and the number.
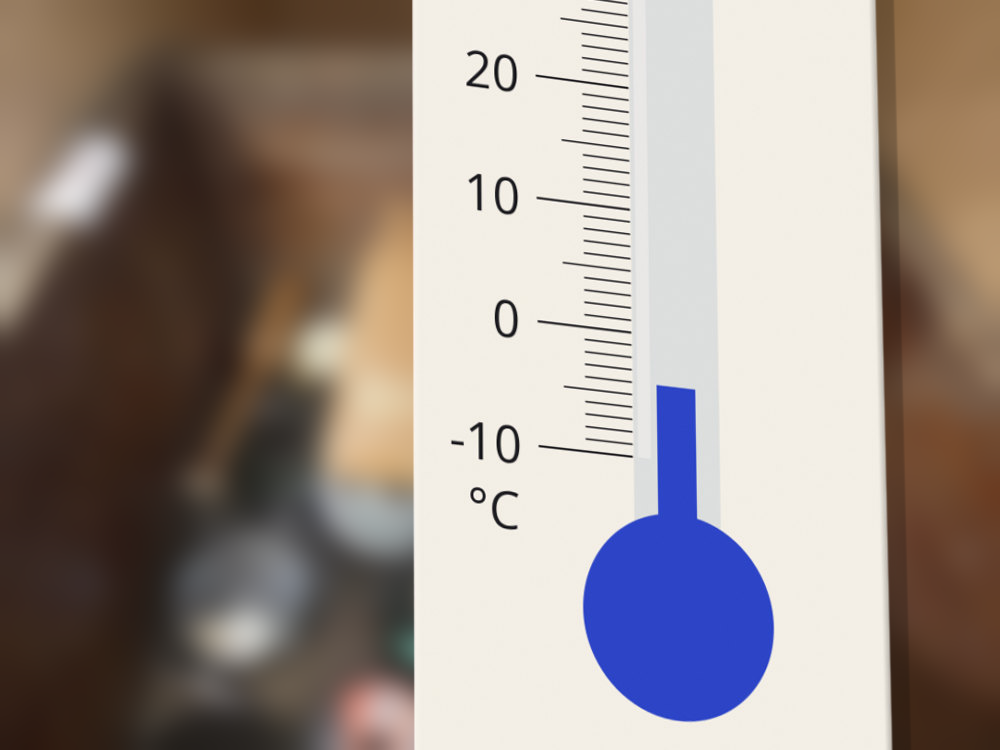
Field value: °C -4
